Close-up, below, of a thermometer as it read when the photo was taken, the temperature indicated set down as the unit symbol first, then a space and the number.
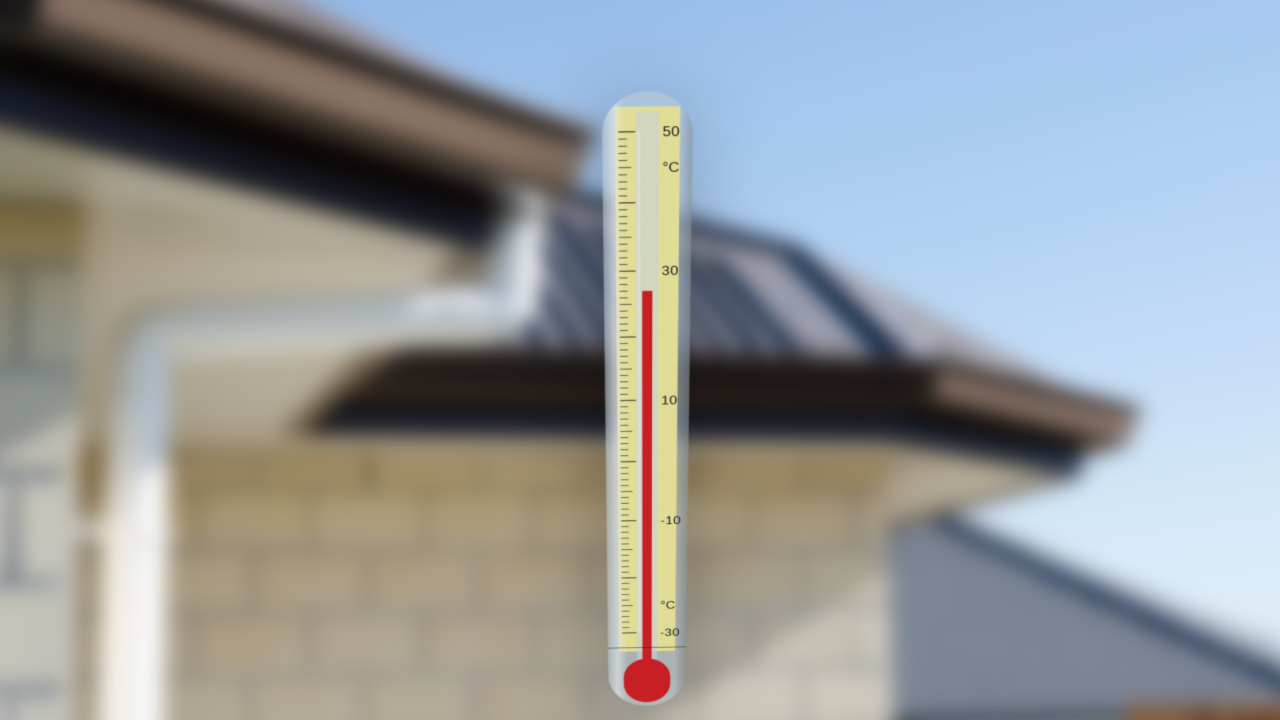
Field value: °C 27
